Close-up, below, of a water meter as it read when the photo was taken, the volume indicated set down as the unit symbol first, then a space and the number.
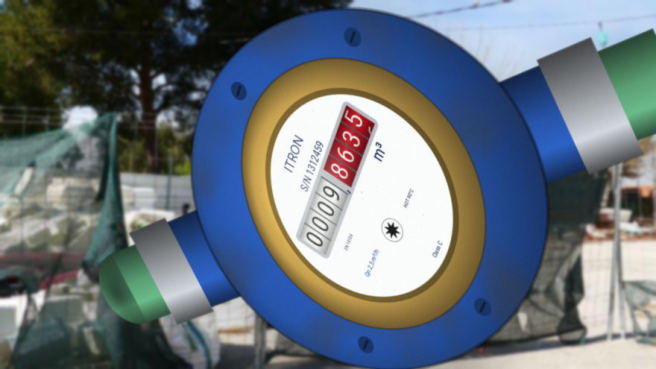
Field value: m³ 9.8635
